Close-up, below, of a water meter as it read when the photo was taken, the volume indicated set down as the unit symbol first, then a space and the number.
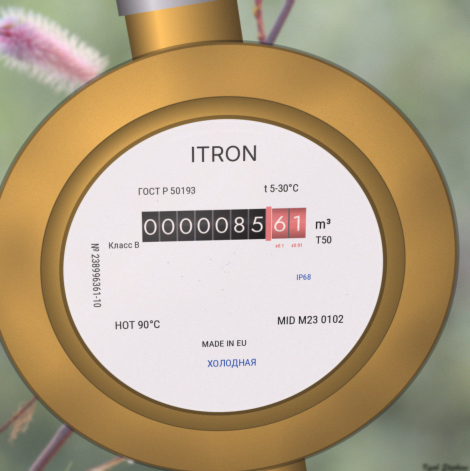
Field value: m³ 85.61
